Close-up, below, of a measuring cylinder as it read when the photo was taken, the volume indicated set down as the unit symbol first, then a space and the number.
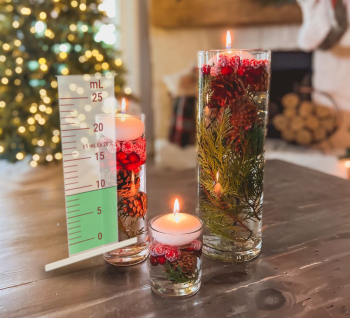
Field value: mL 9
